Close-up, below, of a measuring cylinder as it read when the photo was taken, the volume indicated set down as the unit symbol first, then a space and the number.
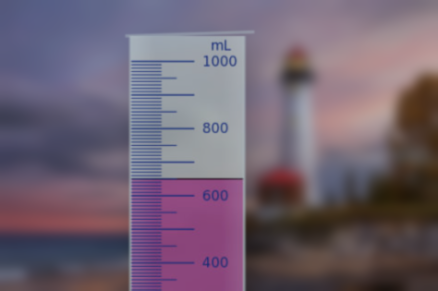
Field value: mL 650
